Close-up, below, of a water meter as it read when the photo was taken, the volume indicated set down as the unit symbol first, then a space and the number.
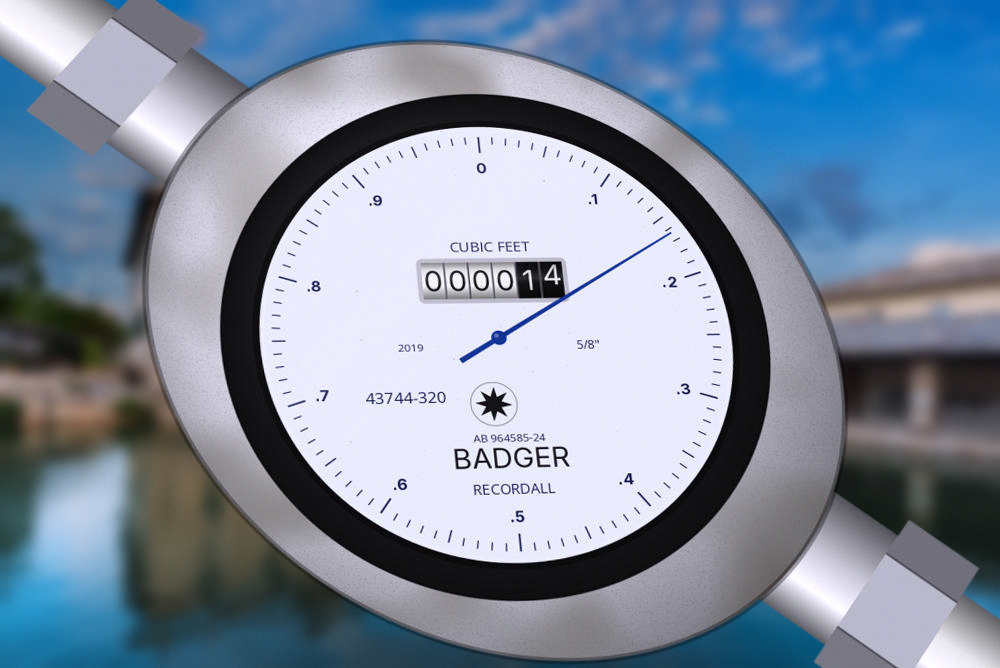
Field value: ft³ 14.16
